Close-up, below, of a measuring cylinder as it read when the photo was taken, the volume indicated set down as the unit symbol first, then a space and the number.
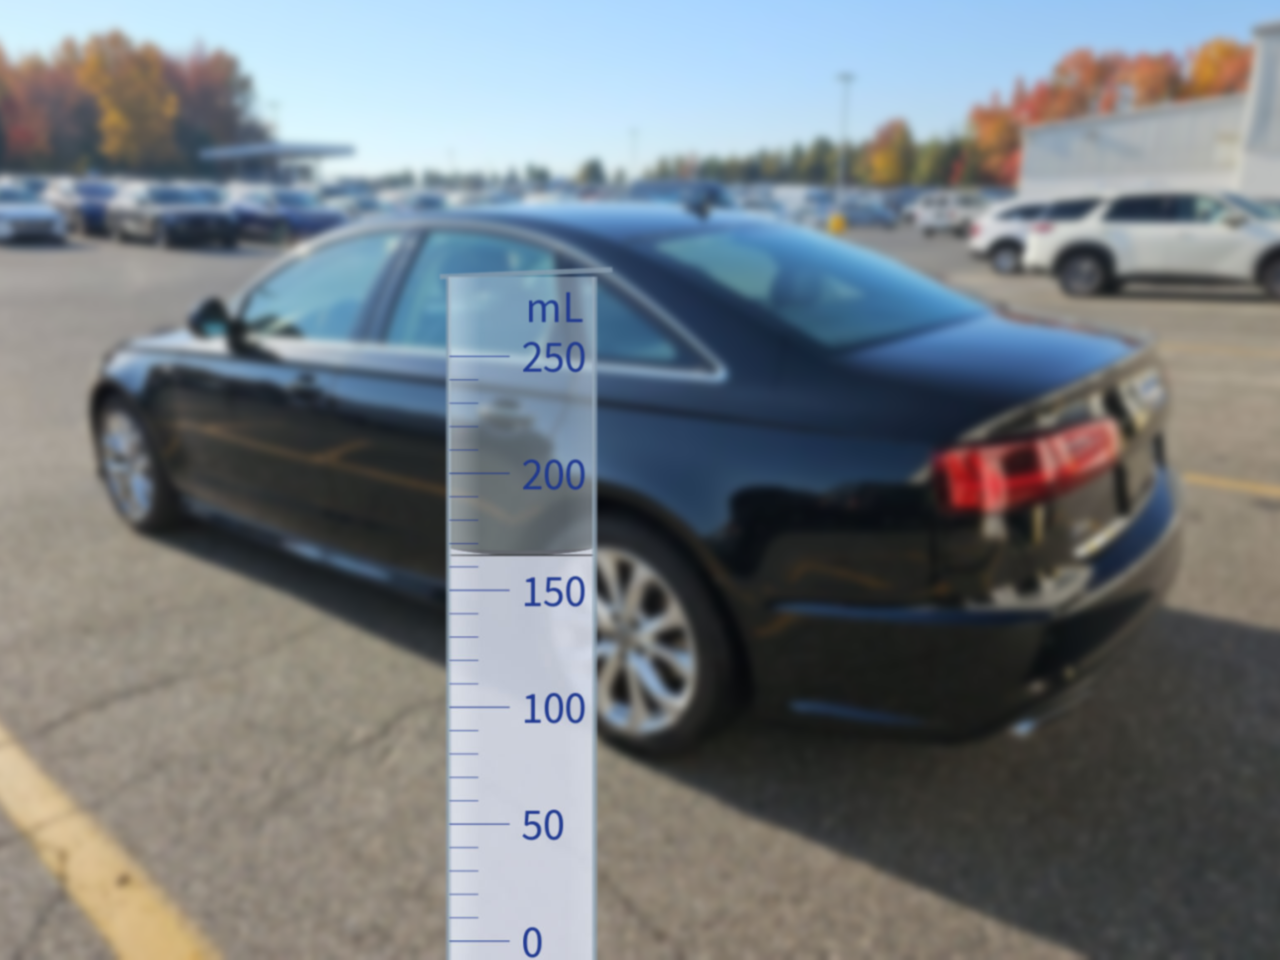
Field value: mL 165
